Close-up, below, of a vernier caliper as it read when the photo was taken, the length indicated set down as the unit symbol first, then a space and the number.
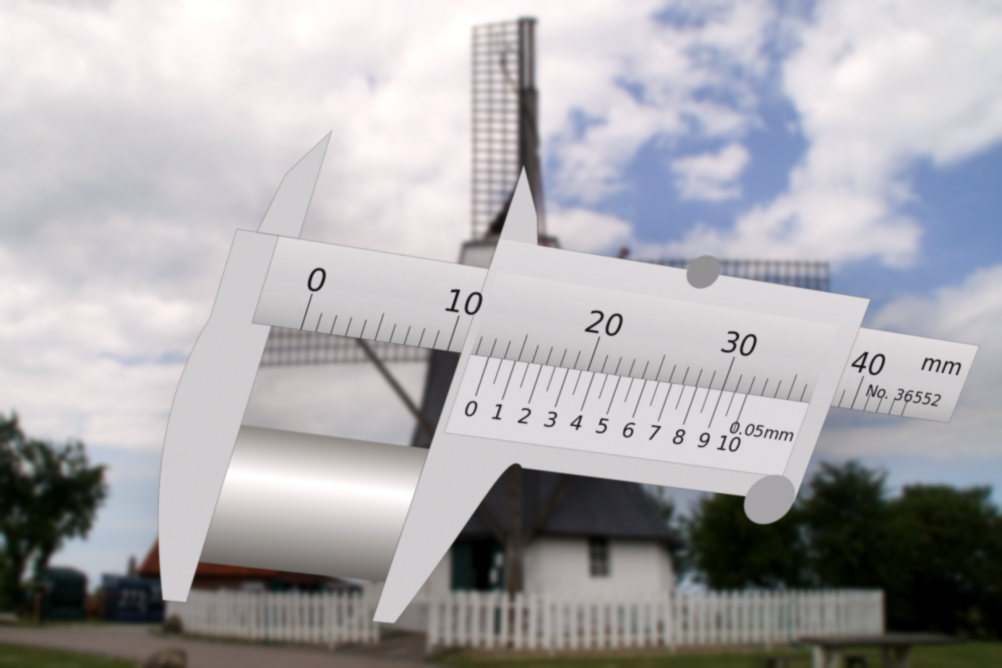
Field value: mm 12.9
